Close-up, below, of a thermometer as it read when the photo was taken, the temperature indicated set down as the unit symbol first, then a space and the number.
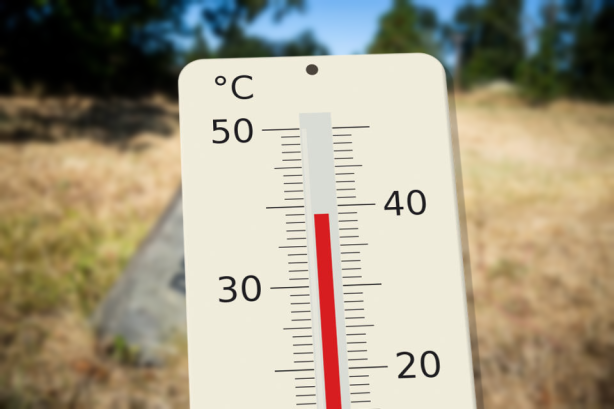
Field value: °C 39
